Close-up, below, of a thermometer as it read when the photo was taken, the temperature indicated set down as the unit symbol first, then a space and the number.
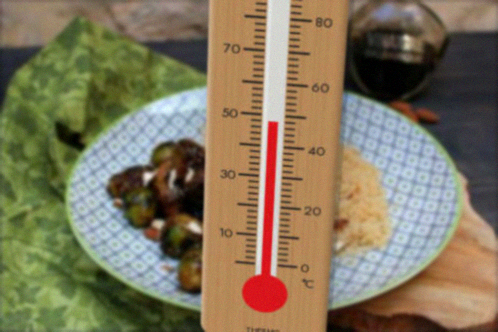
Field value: °C 48
